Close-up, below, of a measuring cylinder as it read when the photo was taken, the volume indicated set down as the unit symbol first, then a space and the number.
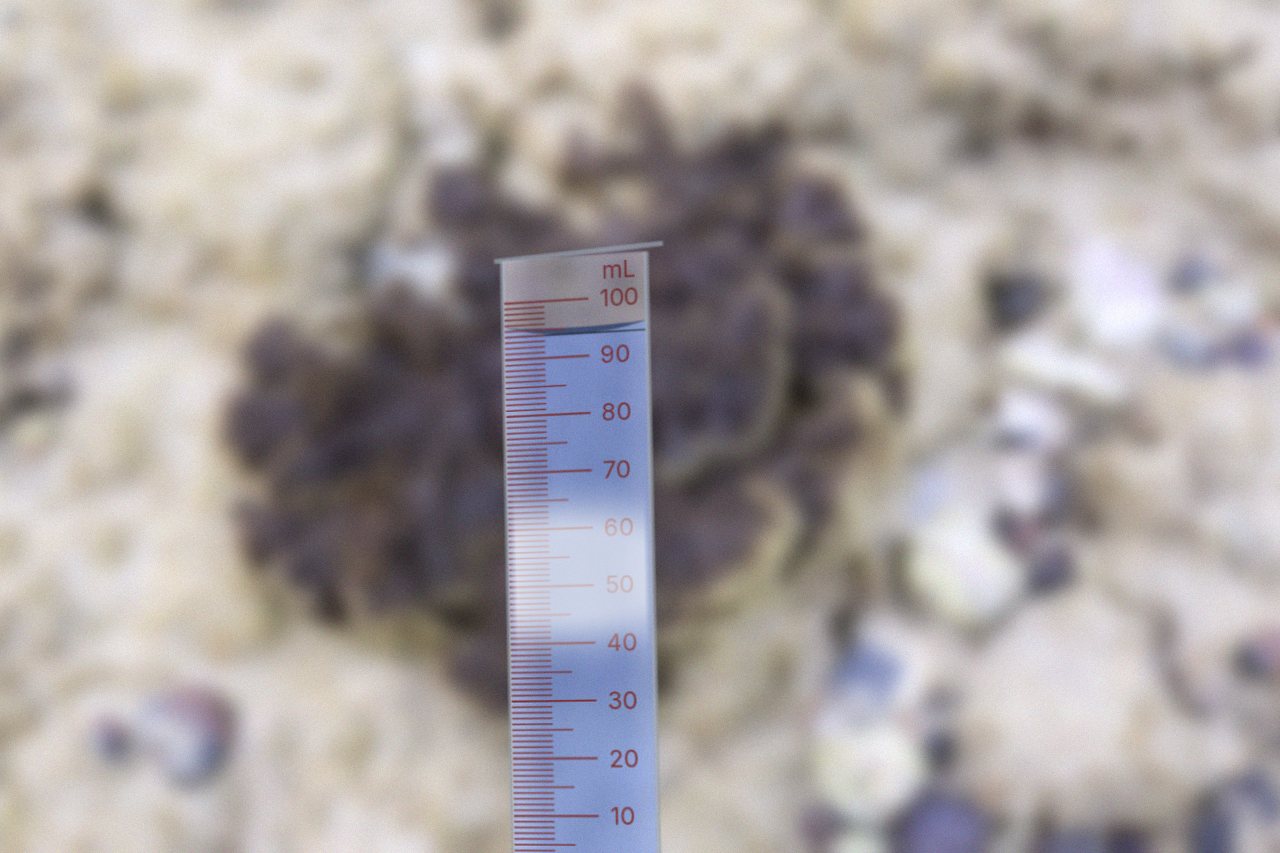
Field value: mL 94
